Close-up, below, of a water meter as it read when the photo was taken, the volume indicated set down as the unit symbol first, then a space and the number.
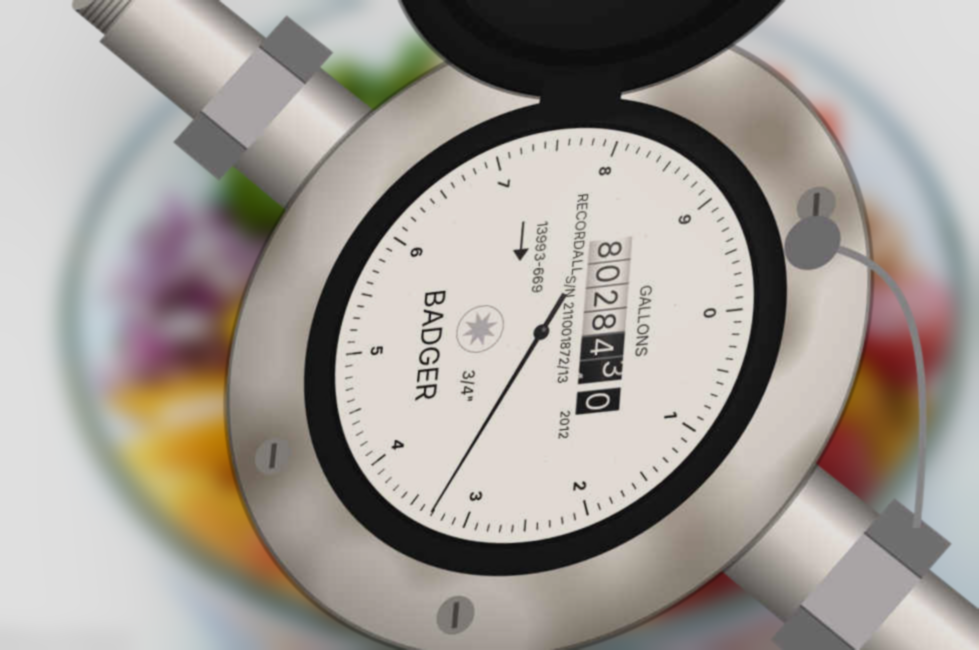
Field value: gal 8028433.3
